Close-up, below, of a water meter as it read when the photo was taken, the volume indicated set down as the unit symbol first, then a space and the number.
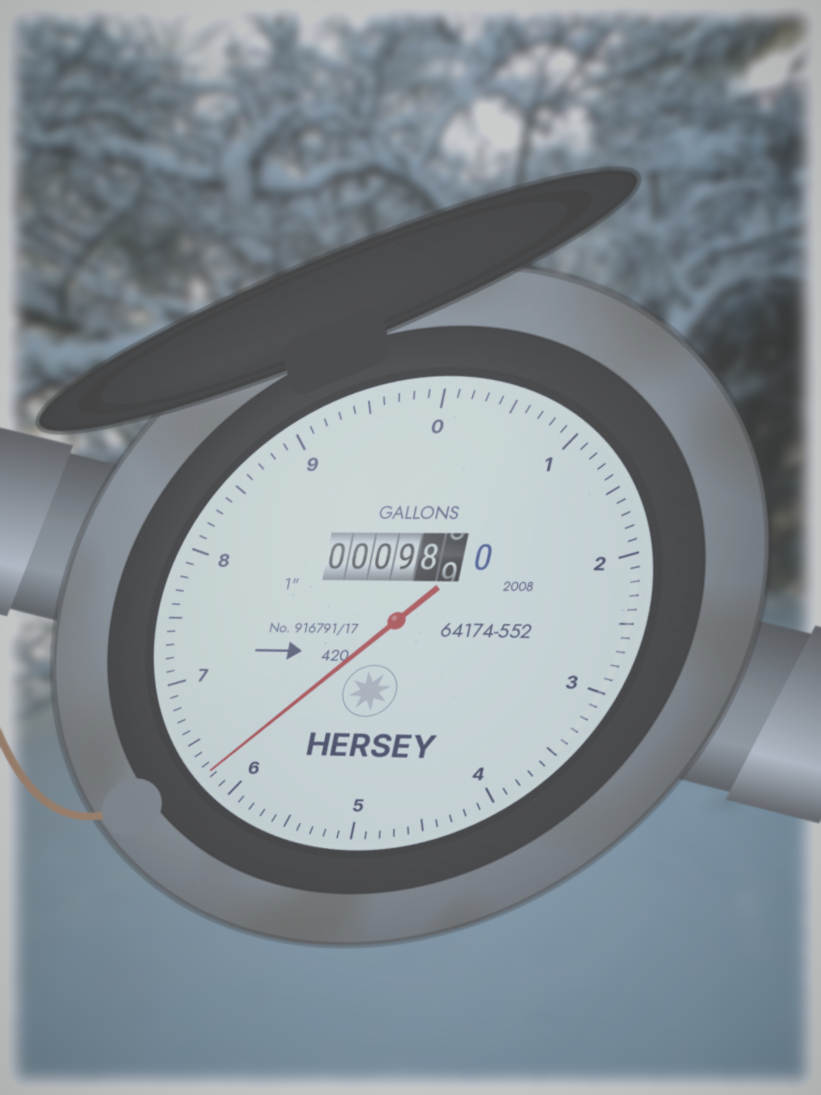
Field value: gal 9886.2
